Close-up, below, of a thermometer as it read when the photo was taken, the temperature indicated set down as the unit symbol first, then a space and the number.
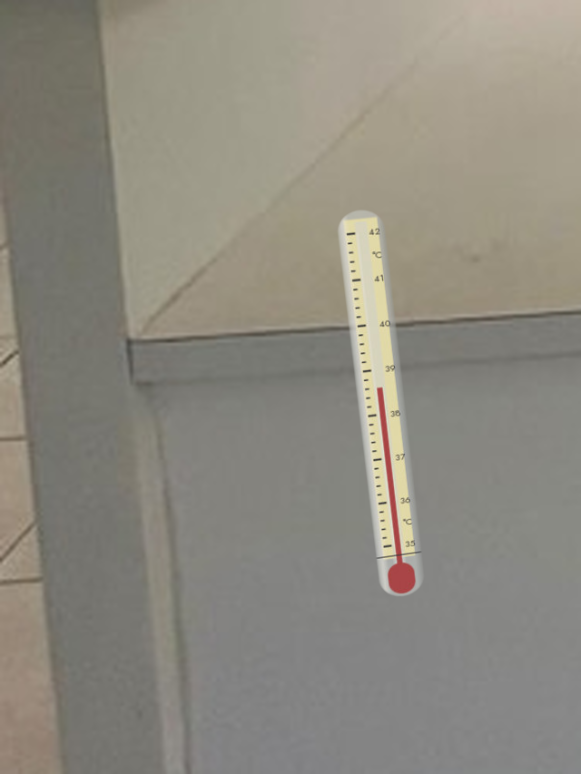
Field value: °C 38.6
